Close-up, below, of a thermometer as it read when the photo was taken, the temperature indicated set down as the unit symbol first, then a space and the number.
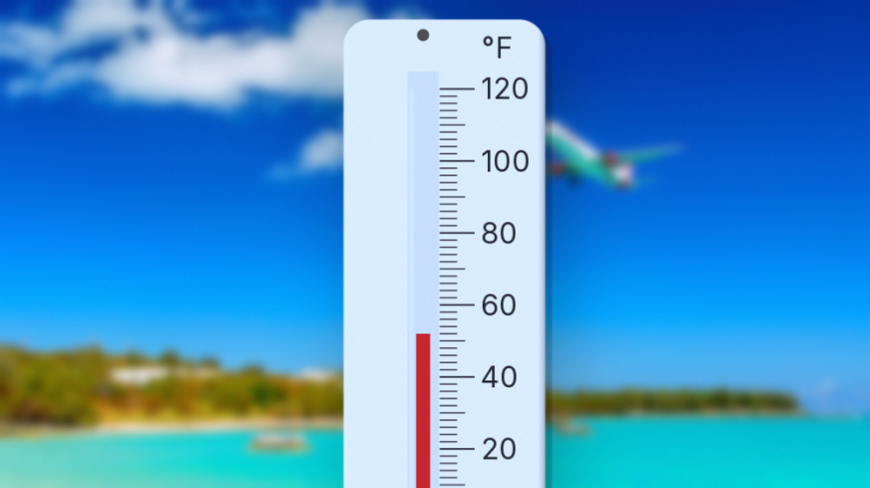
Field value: °F 52
